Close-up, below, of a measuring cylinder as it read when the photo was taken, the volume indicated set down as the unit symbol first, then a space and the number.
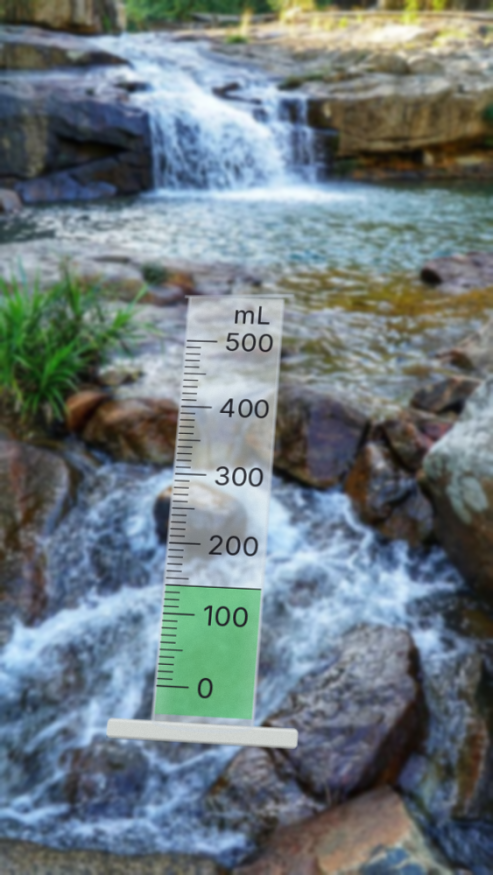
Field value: mL 140
